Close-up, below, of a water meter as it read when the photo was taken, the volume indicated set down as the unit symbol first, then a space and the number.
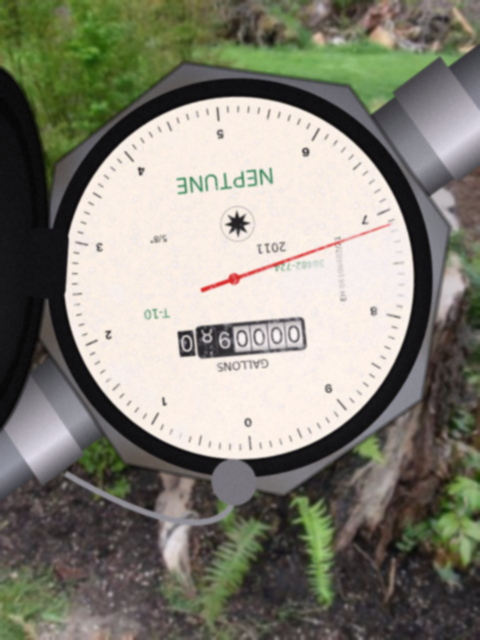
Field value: gal 977.1
